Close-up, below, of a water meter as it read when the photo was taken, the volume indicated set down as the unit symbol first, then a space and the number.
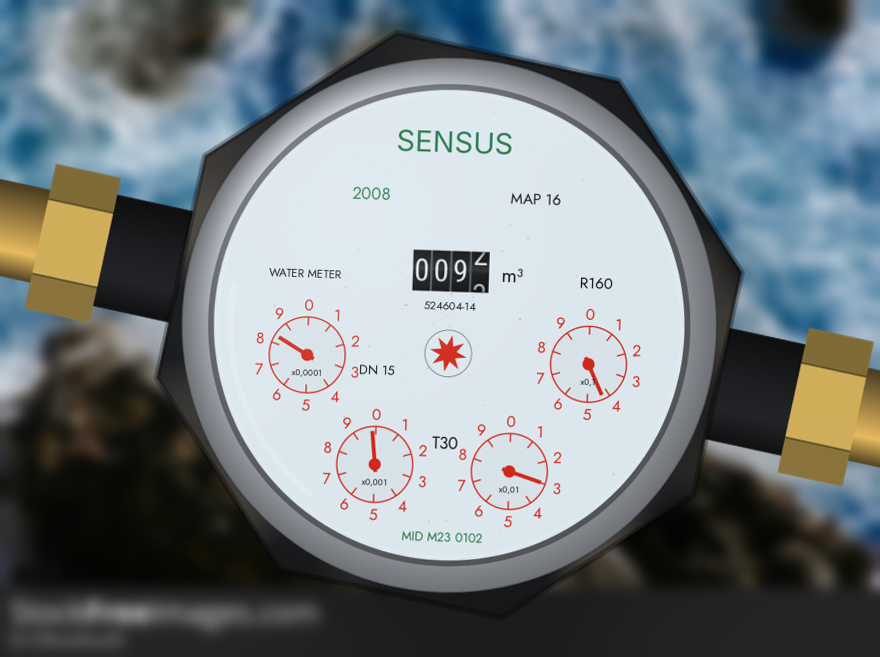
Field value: m³ 92.4298
